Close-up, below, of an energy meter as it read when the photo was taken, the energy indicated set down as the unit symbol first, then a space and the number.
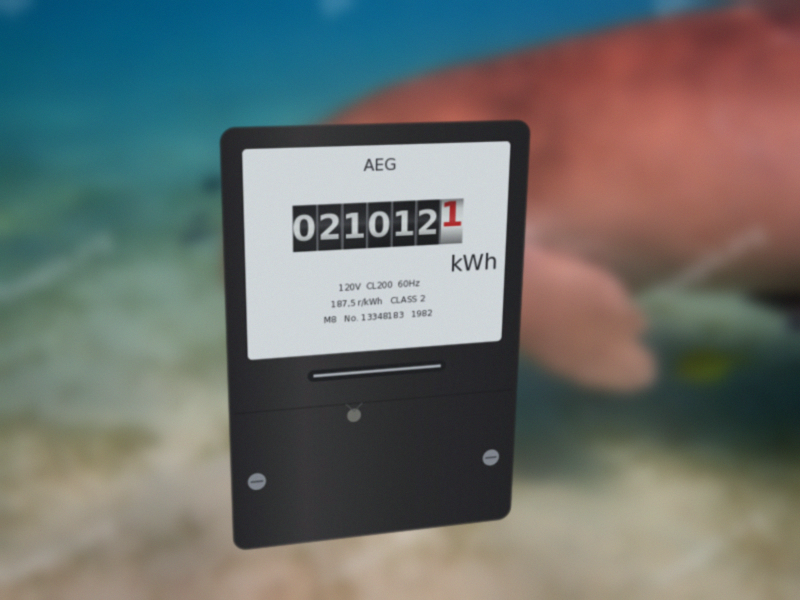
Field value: kWh 21012.1
